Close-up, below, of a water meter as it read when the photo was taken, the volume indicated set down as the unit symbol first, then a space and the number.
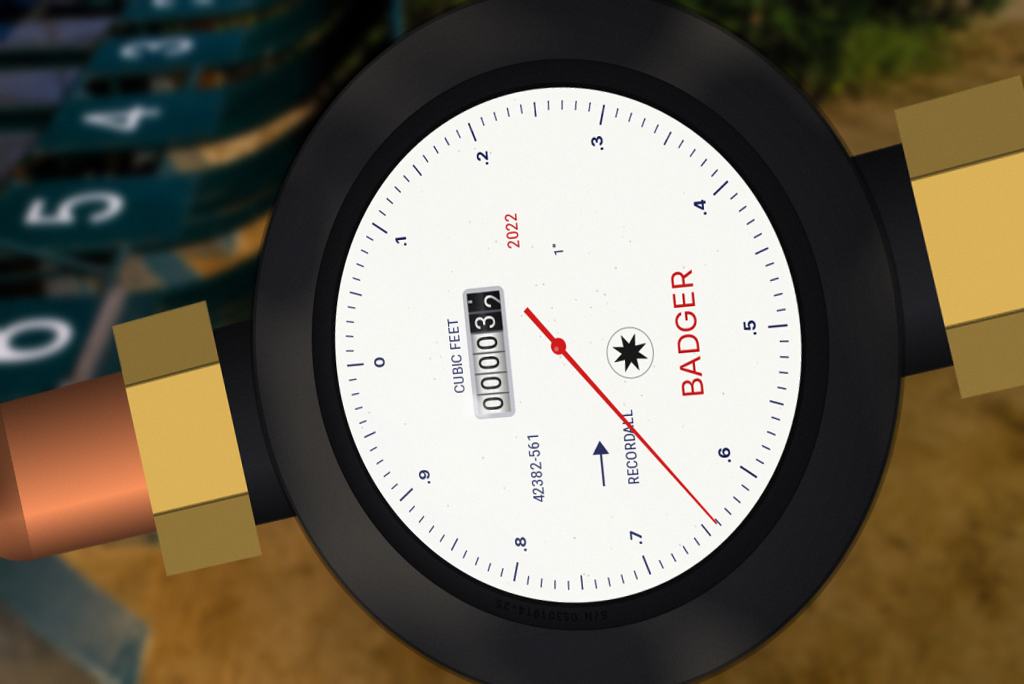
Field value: ft³ 31.64
